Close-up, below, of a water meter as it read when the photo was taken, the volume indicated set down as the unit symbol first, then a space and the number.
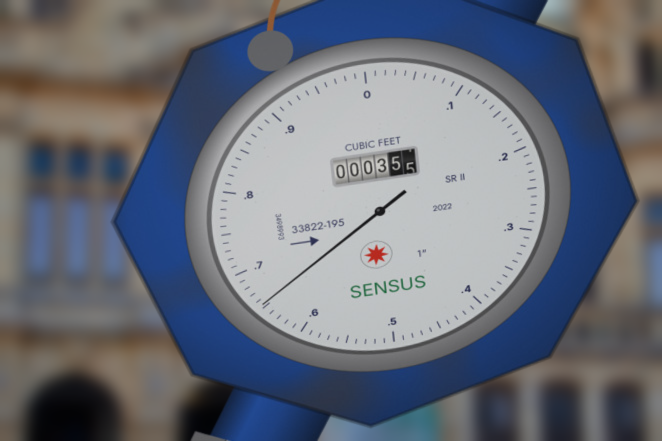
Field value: ft³ 354.65
